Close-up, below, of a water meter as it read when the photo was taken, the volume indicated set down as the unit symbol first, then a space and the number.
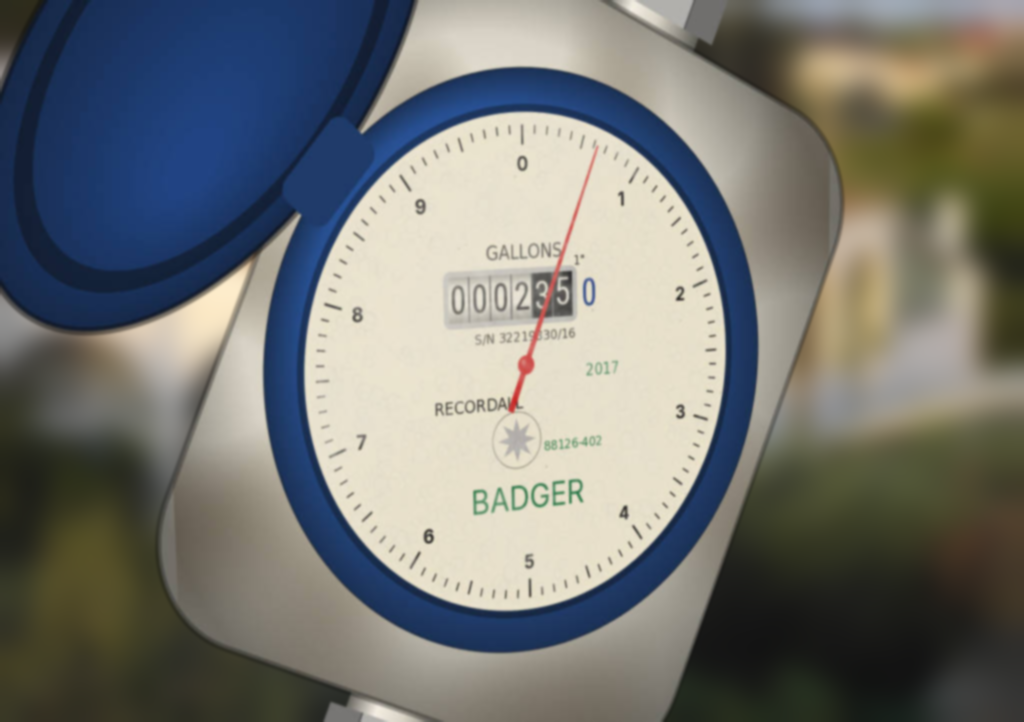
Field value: gal 2350.6
